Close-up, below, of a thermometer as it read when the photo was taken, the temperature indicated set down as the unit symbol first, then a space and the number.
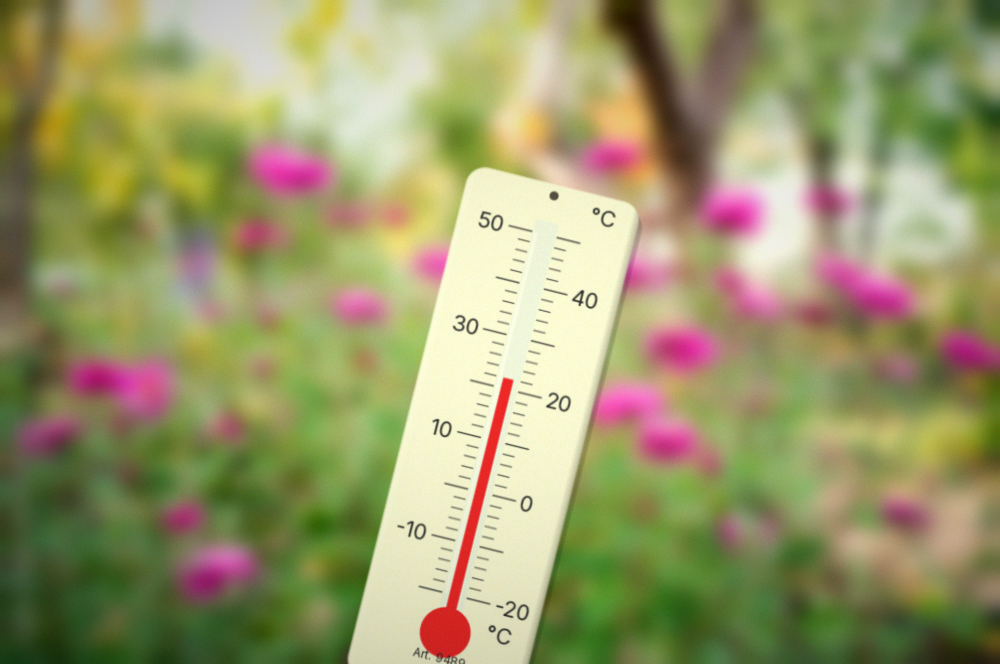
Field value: °C 22
